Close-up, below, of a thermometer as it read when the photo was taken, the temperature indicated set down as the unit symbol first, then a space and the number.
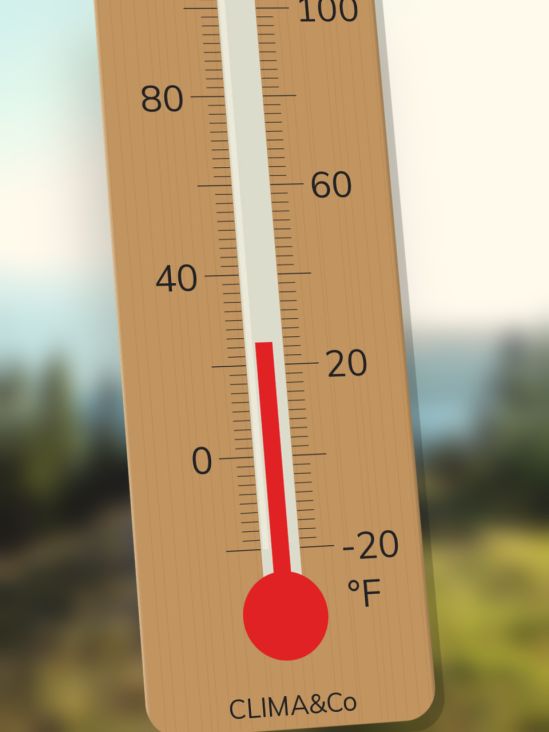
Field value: °F 25
